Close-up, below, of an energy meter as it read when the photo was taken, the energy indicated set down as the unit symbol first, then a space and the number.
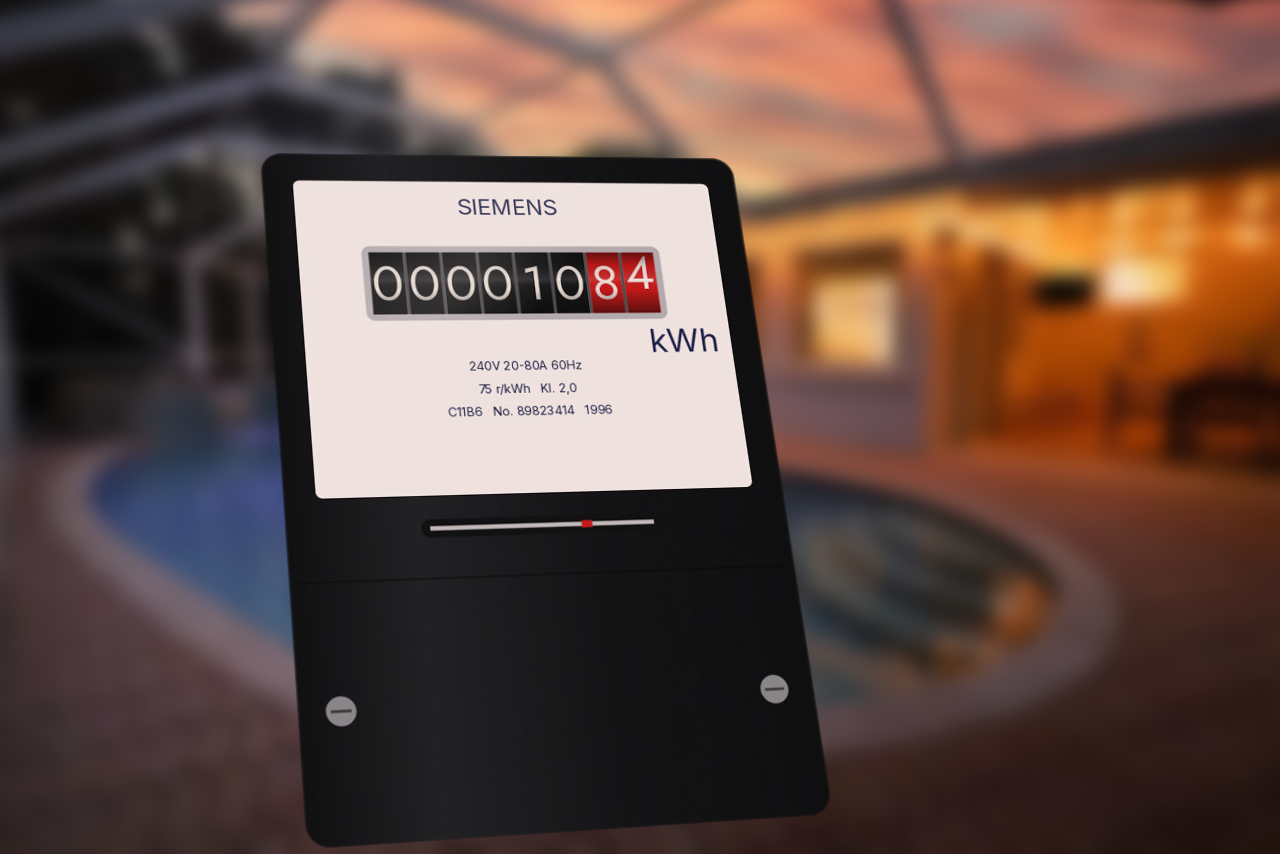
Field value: kWh 10.84
